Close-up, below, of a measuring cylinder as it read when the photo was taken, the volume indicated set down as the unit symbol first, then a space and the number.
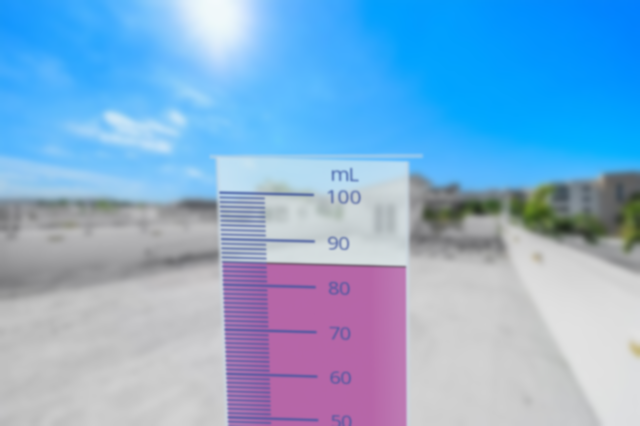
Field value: mL 85
